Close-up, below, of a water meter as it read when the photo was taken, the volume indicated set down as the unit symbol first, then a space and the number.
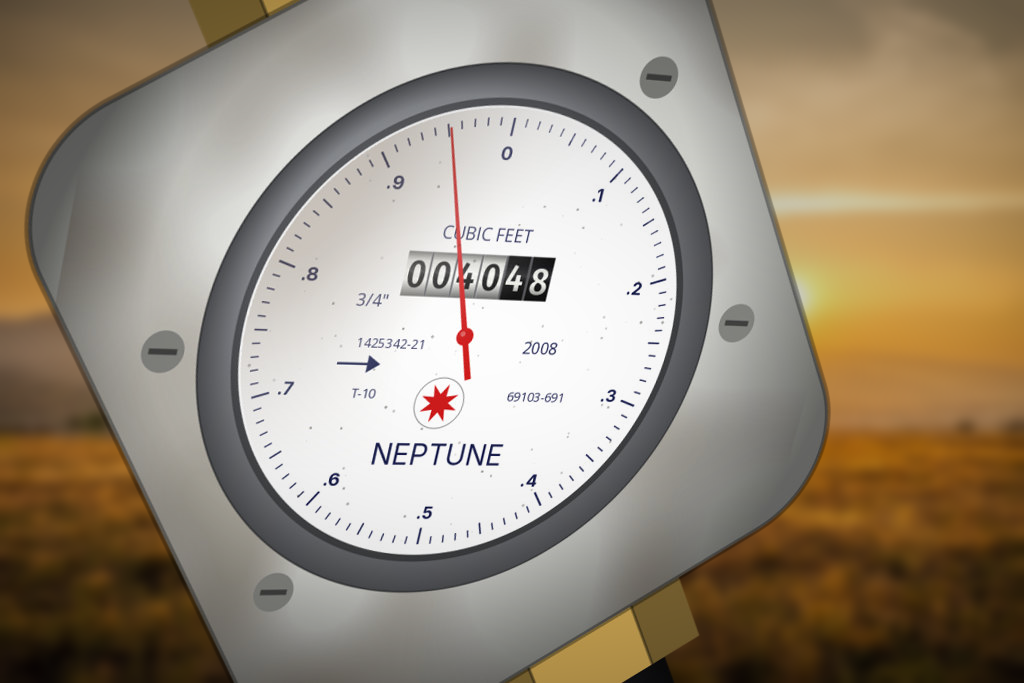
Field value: ft³ 4047.95
